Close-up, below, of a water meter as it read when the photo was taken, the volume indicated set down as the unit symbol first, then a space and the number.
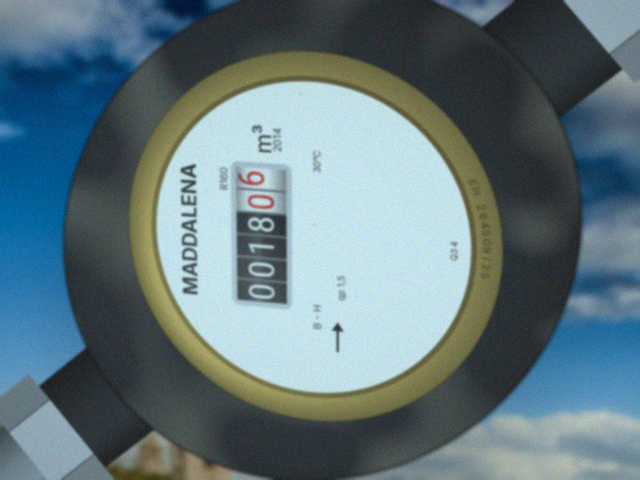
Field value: m³ 18.06
